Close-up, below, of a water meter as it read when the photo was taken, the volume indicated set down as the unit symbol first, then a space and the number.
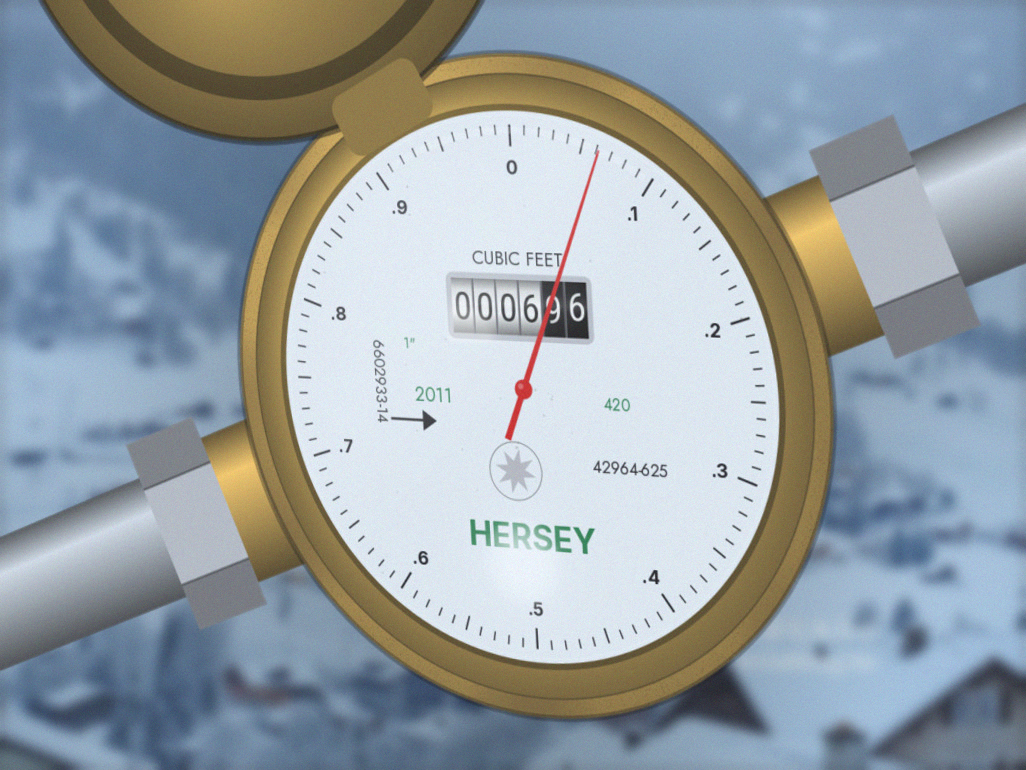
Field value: ft³ 696.06
